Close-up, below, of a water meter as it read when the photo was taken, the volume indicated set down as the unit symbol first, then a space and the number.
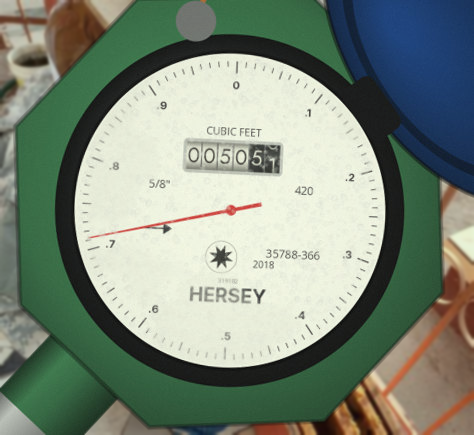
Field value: ft³ 5050.71
